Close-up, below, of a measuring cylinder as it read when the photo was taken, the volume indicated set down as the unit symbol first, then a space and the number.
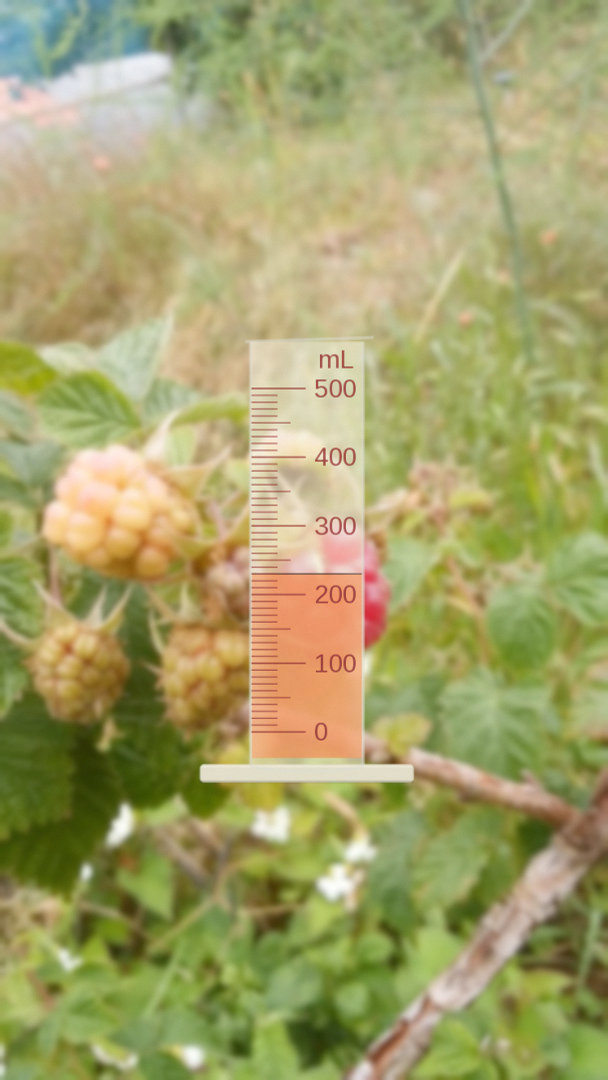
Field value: mL 230
